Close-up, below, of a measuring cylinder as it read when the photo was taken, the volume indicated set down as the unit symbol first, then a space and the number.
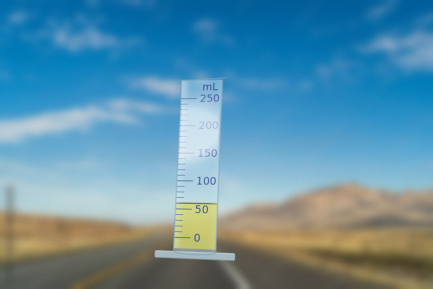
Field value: mL 60
